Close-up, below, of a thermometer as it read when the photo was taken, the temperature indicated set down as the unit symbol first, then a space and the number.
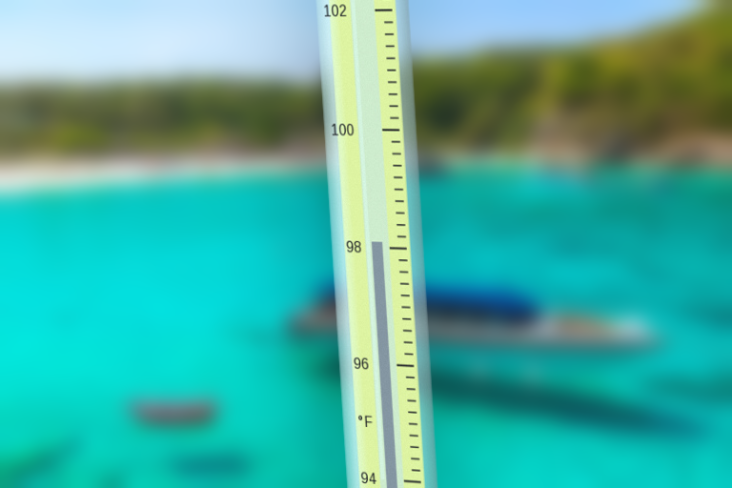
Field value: °F 98.1
